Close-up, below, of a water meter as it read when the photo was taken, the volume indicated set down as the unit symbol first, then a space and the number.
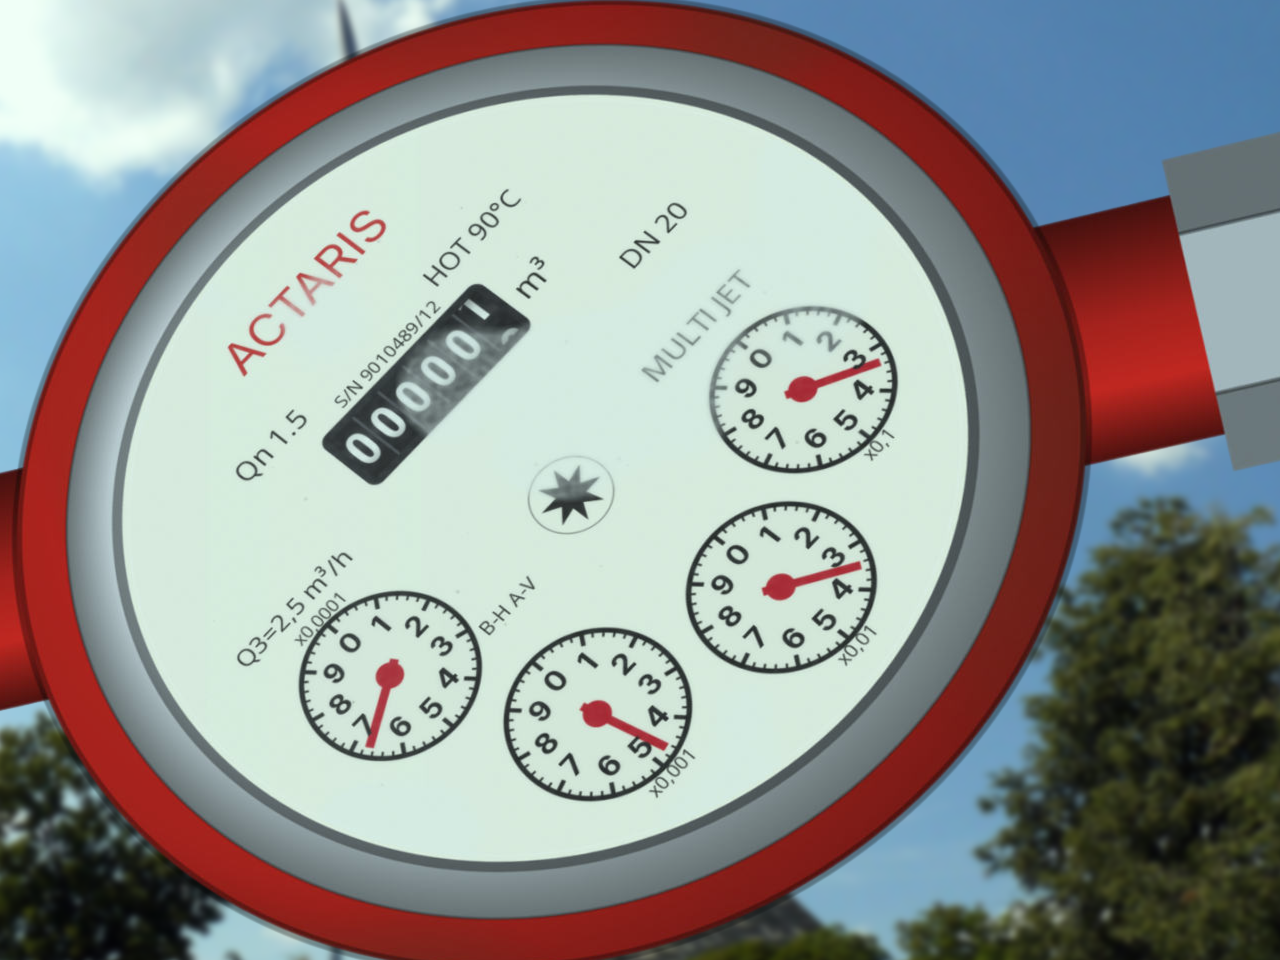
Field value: m³ 1.3346
